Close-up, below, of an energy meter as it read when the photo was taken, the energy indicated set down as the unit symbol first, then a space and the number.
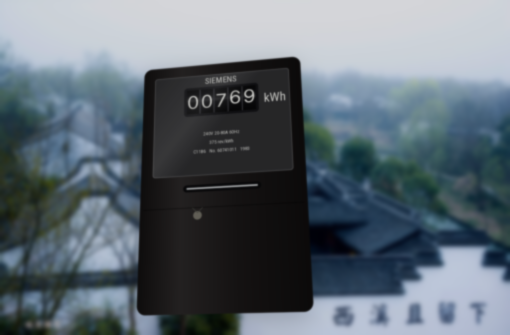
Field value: kWh 769
